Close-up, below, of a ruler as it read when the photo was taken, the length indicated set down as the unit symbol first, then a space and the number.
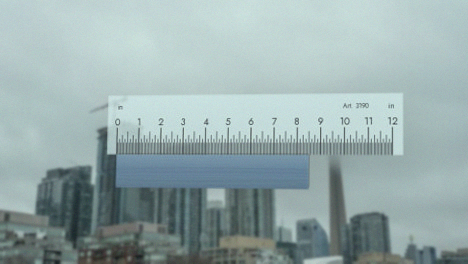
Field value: in 8.5
